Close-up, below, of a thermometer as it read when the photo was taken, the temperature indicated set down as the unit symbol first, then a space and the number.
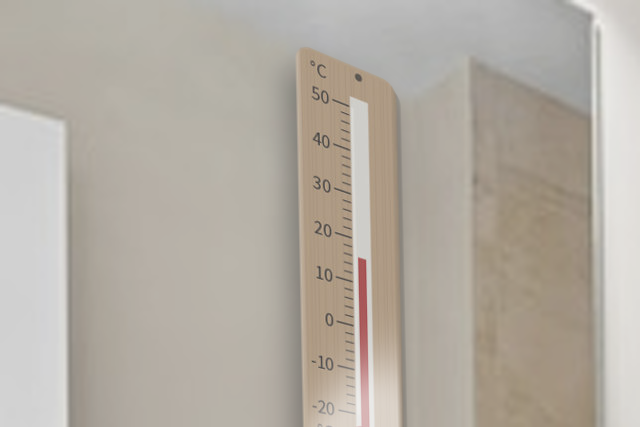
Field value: °C 16
